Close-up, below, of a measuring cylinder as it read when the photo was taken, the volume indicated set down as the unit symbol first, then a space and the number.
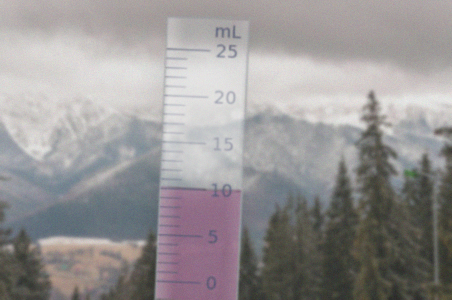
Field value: mL 10
